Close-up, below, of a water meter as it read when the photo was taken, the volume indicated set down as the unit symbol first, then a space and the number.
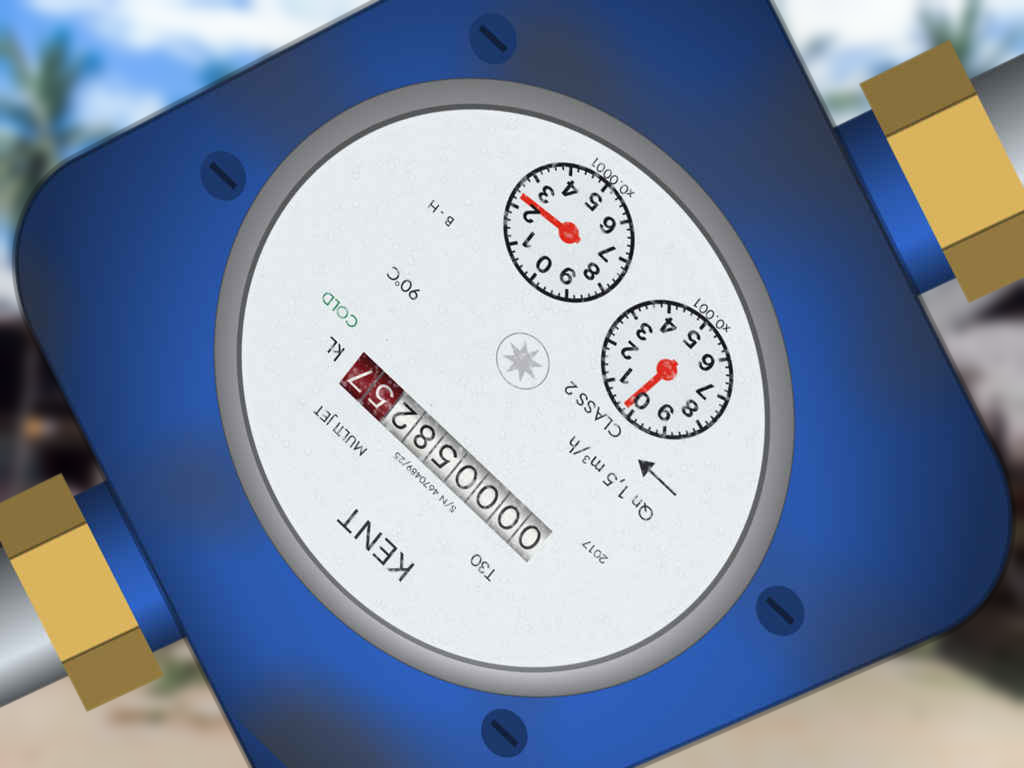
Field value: kL 582.5702
